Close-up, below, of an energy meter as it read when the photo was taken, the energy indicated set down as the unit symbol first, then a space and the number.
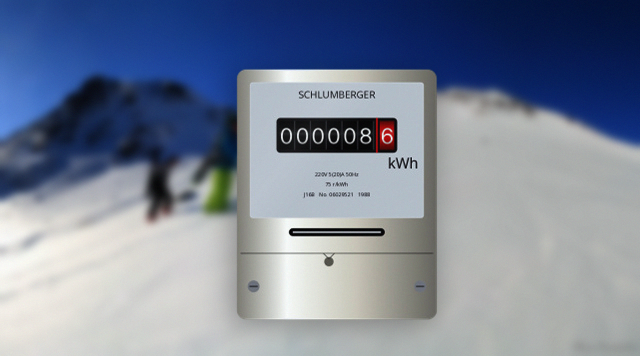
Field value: kWh 8.6
